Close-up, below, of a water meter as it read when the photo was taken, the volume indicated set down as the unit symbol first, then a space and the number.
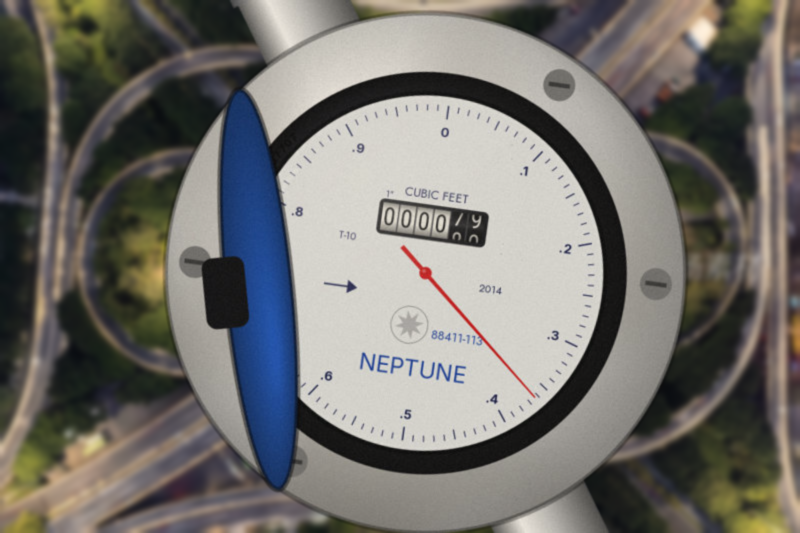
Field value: ft³ 79.36
